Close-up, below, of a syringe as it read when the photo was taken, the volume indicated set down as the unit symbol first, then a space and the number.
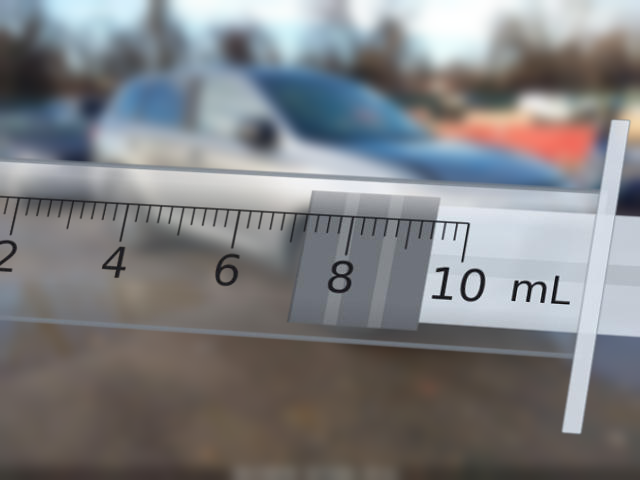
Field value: mL 7.2
